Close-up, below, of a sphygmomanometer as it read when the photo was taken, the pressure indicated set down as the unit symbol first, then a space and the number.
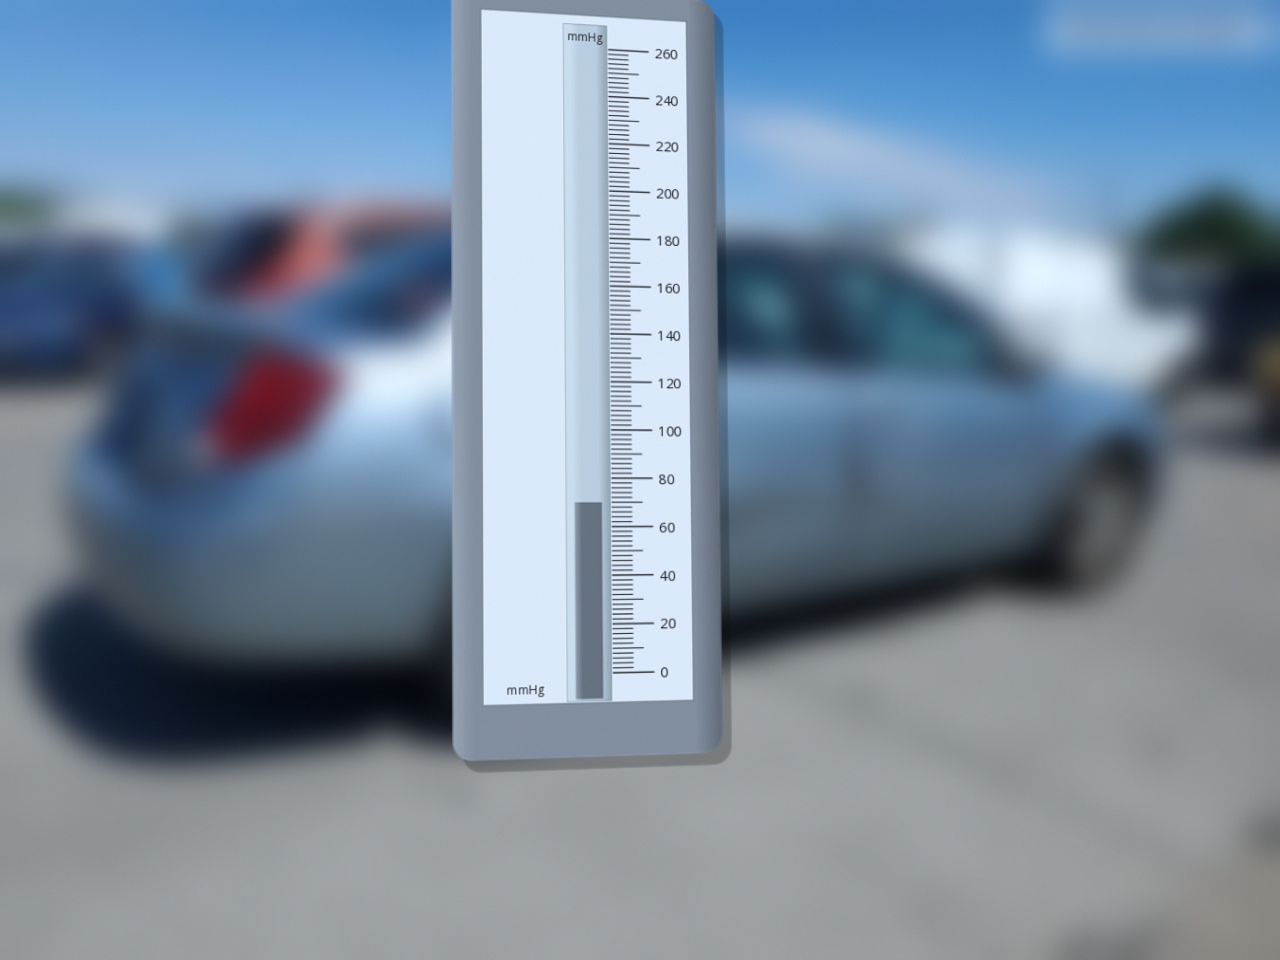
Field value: mmHg 70
